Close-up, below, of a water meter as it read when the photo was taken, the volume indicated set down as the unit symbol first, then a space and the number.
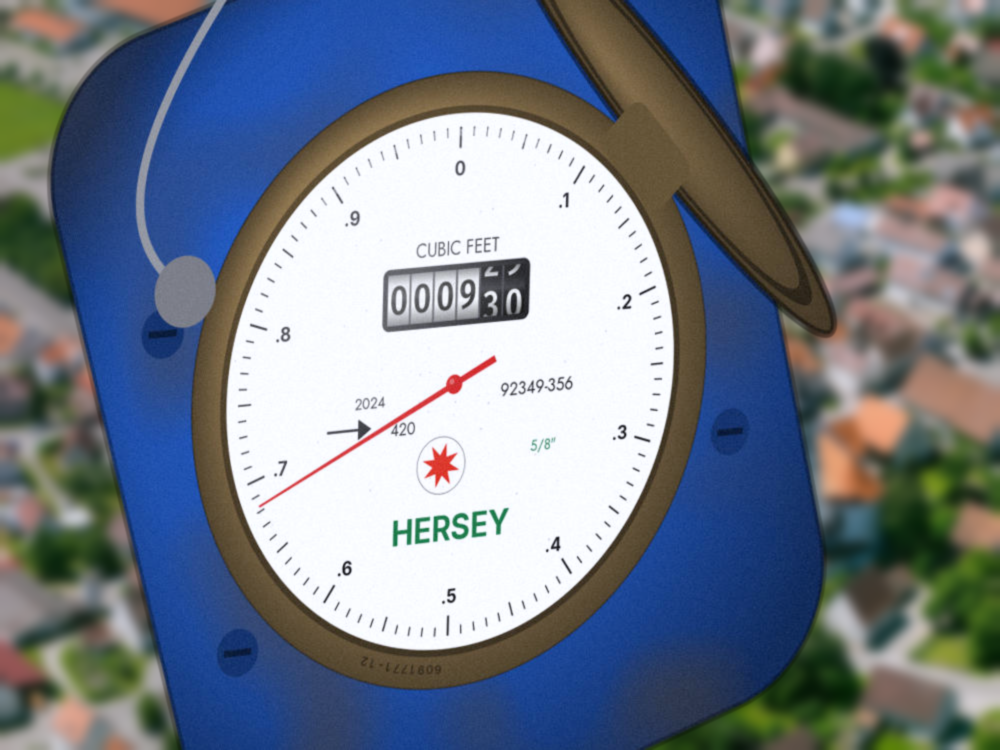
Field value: ft³ 929.68
